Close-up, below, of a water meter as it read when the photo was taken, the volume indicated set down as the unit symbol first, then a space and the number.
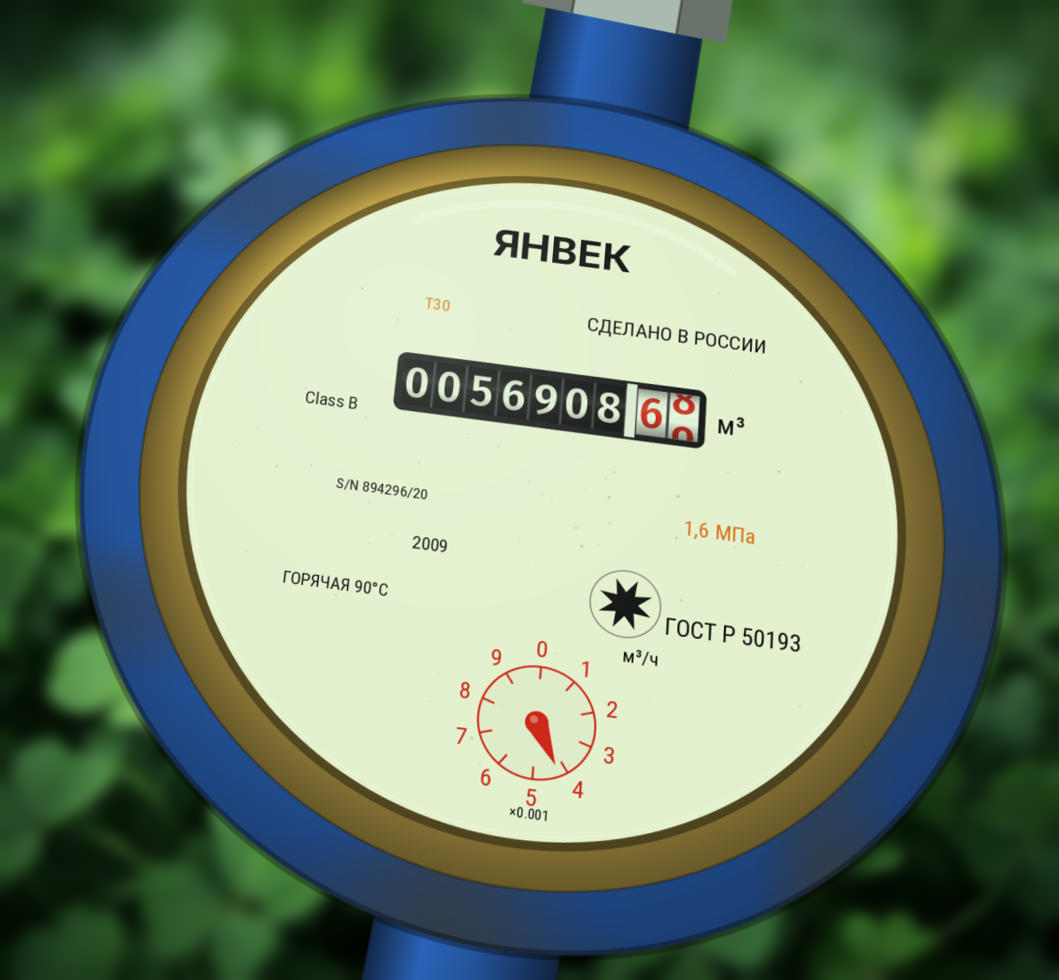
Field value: m³ 56908.684
